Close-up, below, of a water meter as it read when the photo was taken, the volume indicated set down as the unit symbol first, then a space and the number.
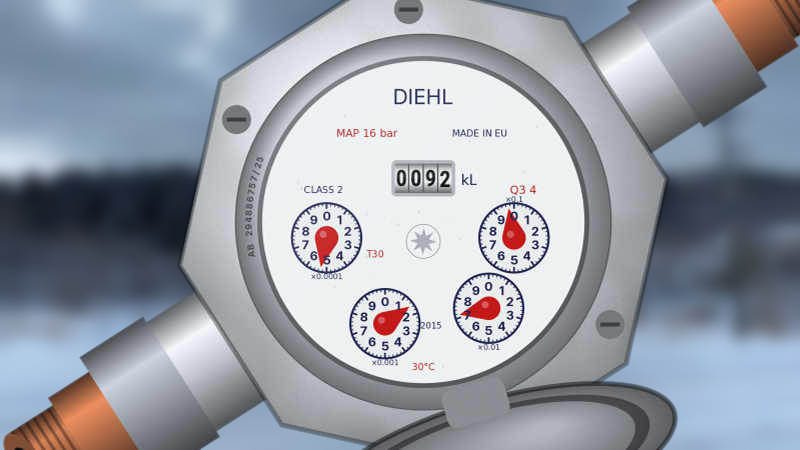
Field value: kL 91.9715
